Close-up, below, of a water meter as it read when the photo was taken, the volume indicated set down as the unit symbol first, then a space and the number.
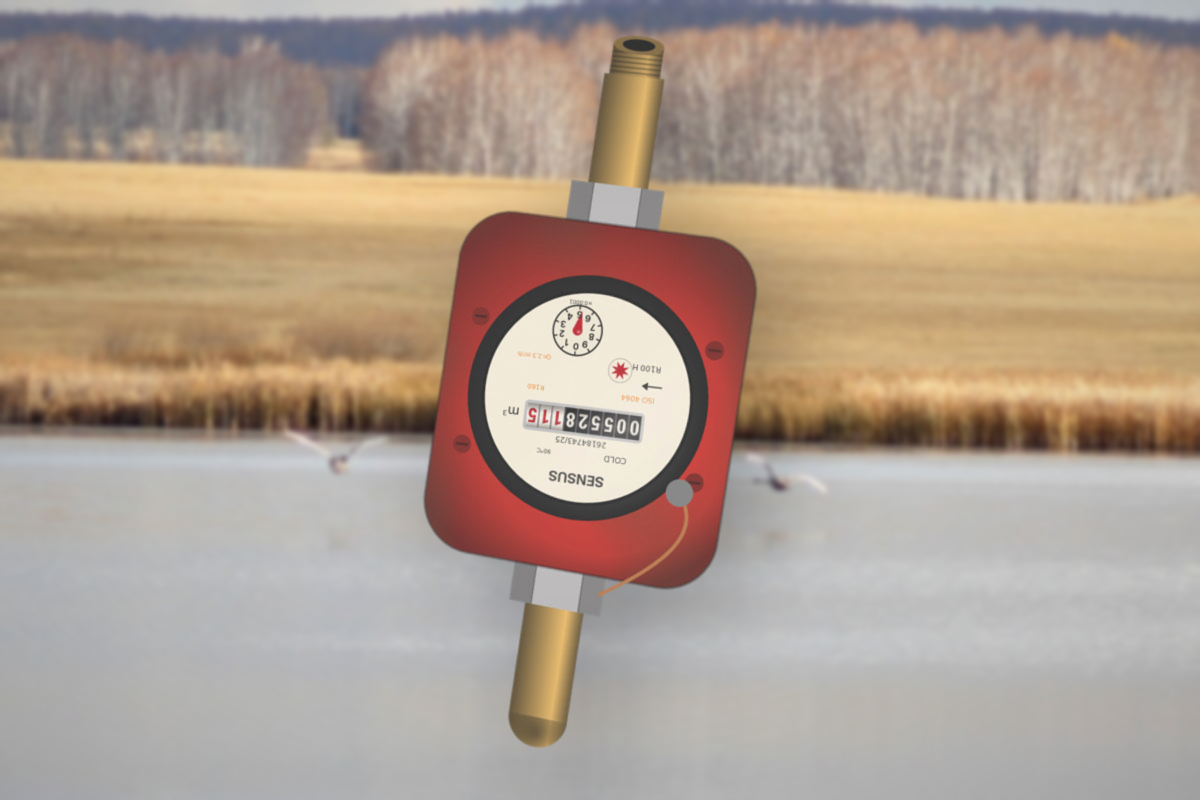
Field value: m³ 5528.1155
